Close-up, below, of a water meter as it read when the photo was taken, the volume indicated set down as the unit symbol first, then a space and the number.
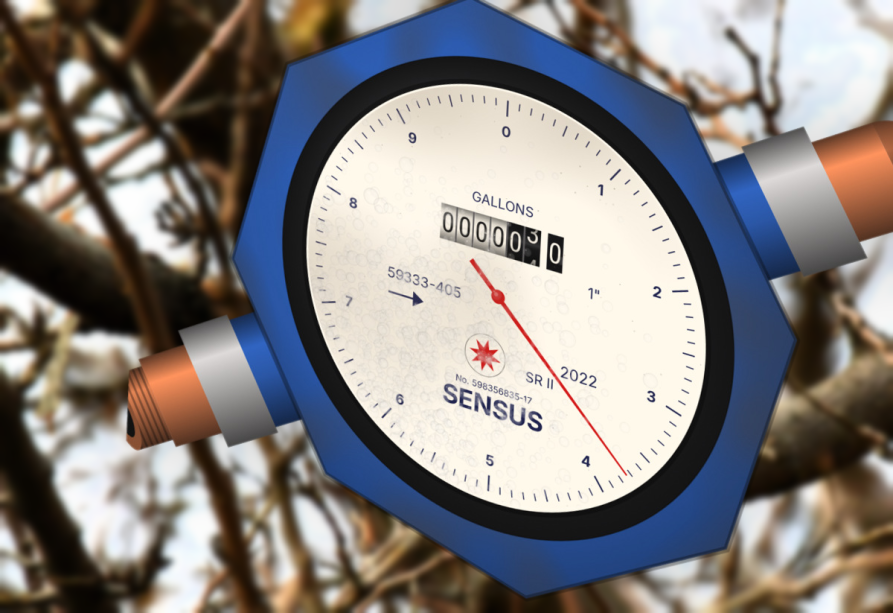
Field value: gal 33.7
